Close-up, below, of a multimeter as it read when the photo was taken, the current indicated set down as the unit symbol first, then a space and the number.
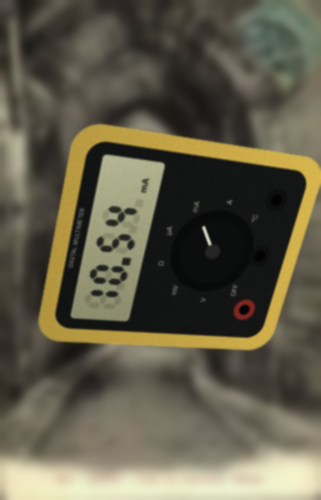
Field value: mA 10.54
